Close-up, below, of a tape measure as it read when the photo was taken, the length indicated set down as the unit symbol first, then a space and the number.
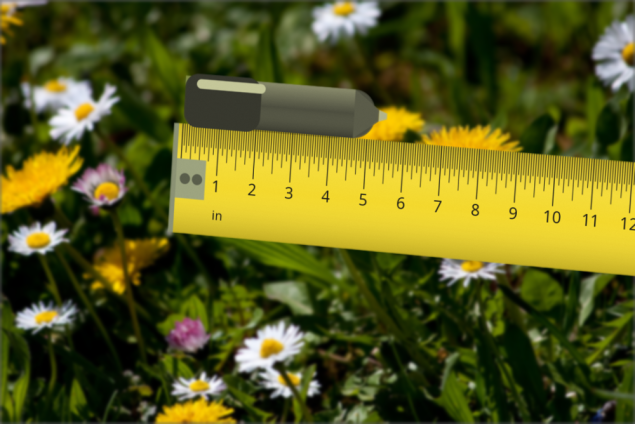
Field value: in 5.5
